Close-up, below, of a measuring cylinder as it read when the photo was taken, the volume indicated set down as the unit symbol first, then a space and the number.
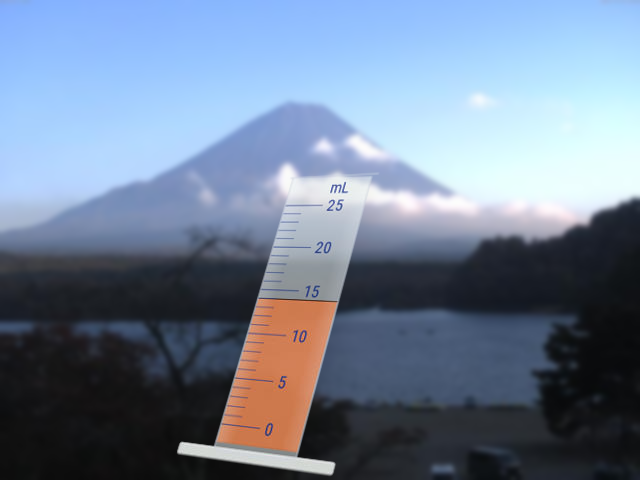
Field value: mL 14
